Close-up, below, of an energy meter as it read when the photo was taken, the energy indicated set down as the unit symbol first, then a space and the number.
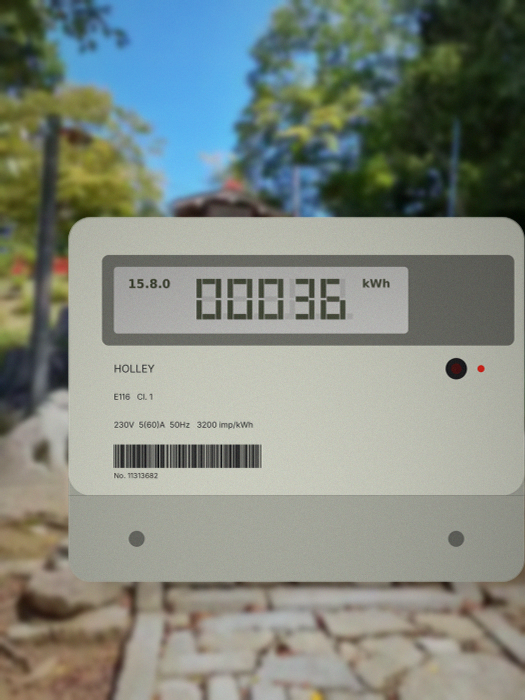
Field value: kWh 36
